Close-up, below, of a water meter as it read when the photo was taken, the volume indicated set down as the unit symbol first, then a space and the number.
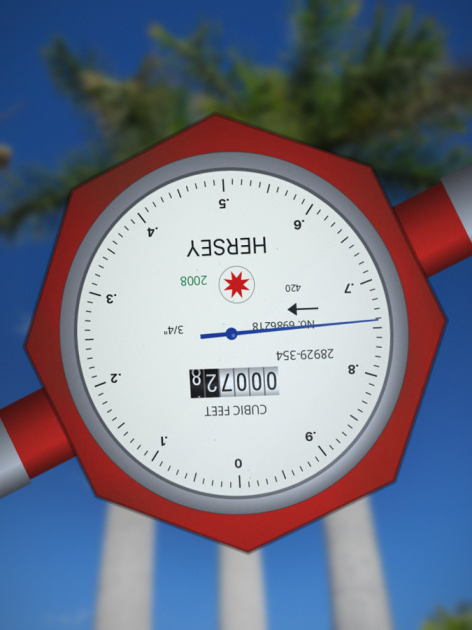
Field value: ft³ 727.74
